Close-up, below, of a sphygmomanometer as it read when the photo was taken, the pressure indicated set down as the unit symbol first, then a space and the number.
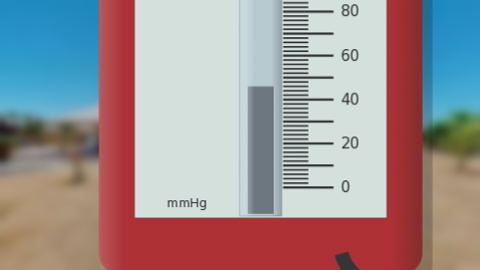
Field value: mmHg 46
